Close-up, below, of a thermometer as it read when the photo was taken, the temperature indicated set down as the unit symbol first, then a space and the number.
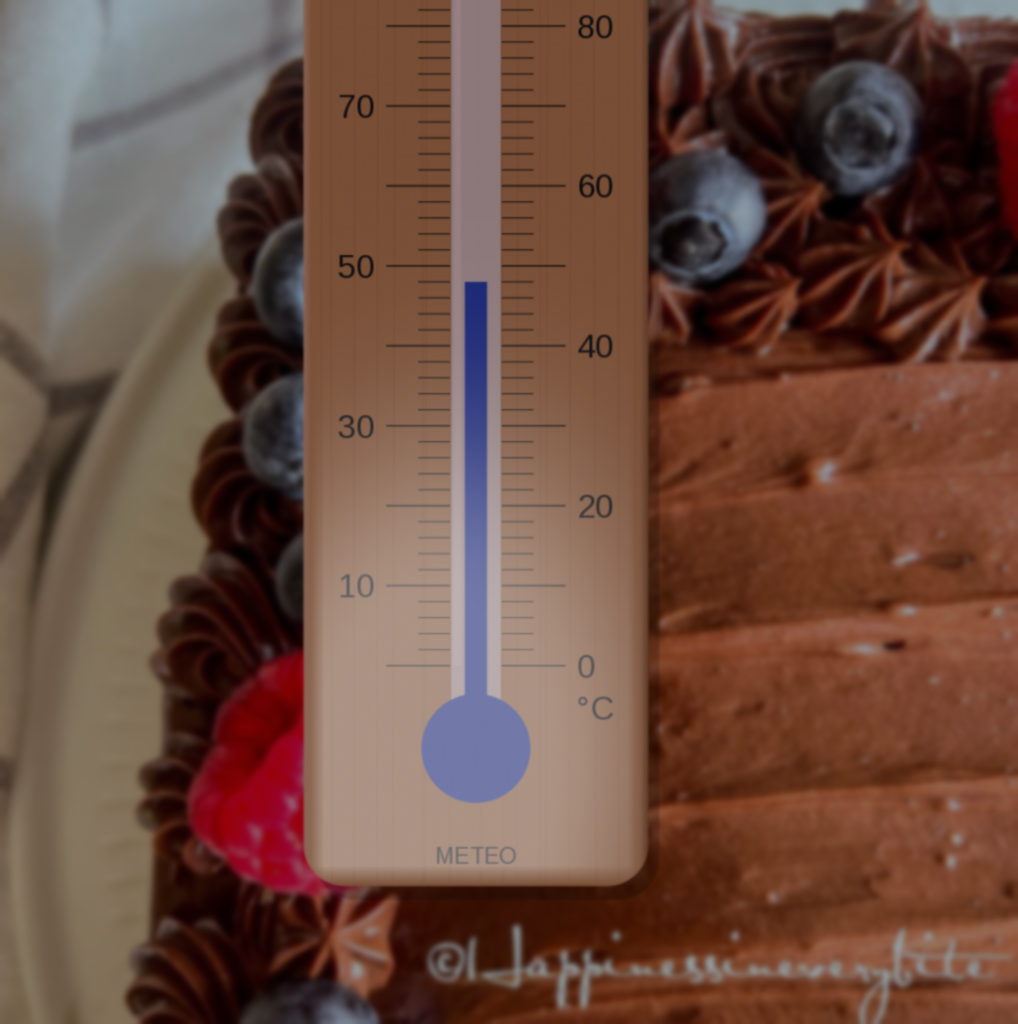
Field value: °C 48
